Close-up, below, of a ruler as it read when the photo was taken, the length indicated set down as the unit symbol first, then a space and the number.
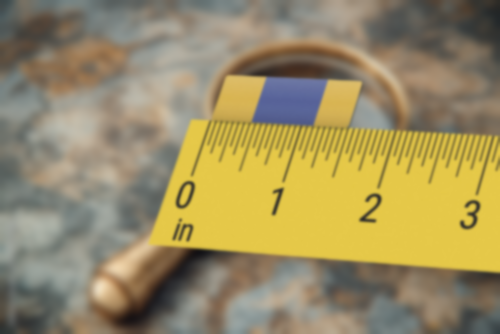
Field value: in 1.5
